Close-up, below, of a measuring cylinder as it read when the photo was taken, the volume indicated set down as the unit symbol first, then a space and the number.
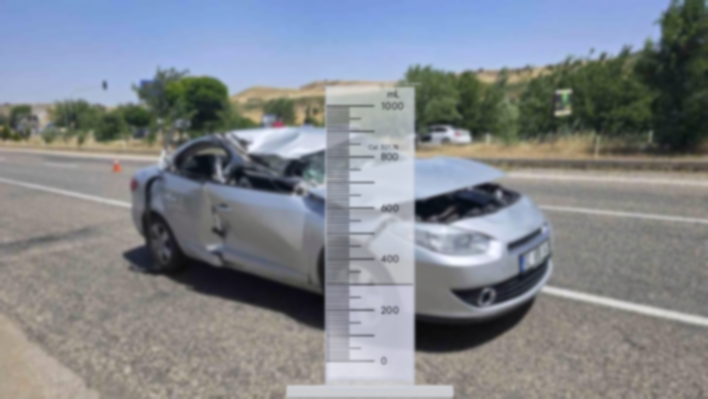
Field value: mL 300
